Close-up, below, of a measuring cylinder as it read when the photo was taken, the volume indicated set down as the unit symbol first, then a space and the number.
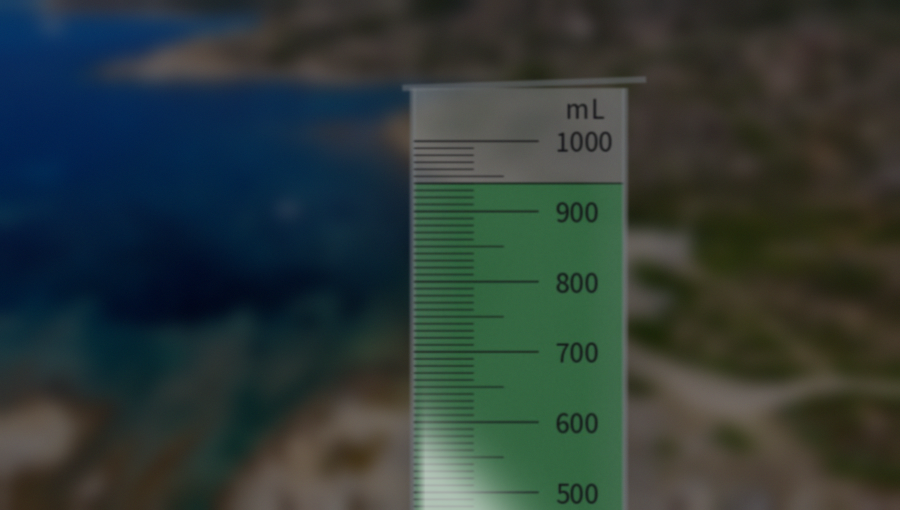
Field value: mL 940
